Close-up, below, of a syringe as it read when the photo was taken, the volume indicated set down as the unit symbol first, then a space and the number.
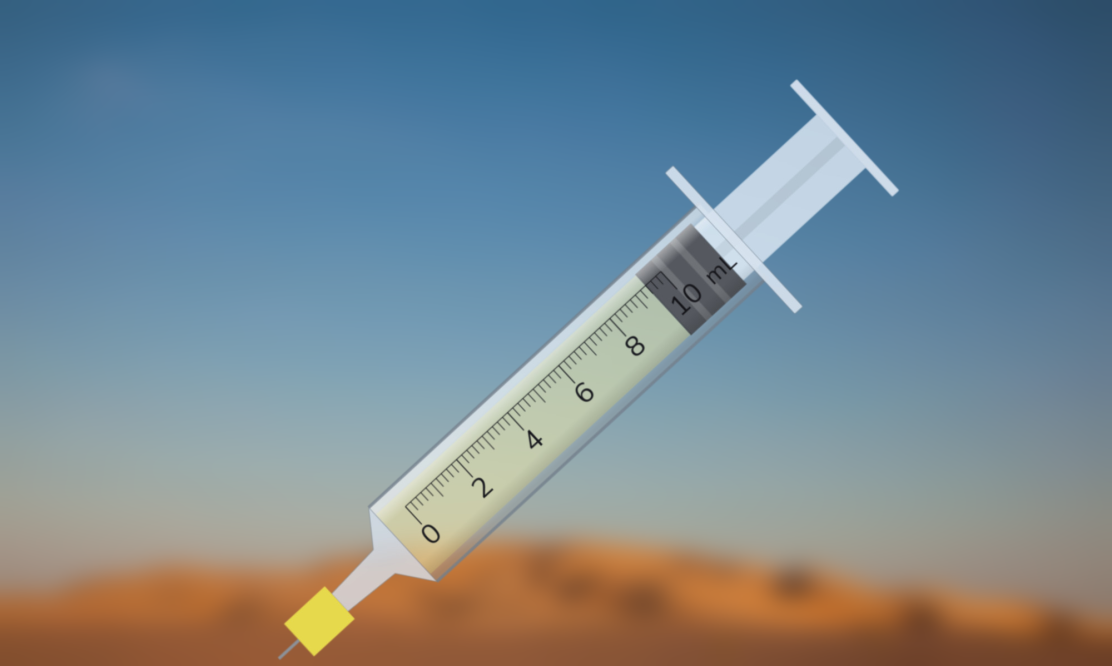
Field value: mL 9.4
